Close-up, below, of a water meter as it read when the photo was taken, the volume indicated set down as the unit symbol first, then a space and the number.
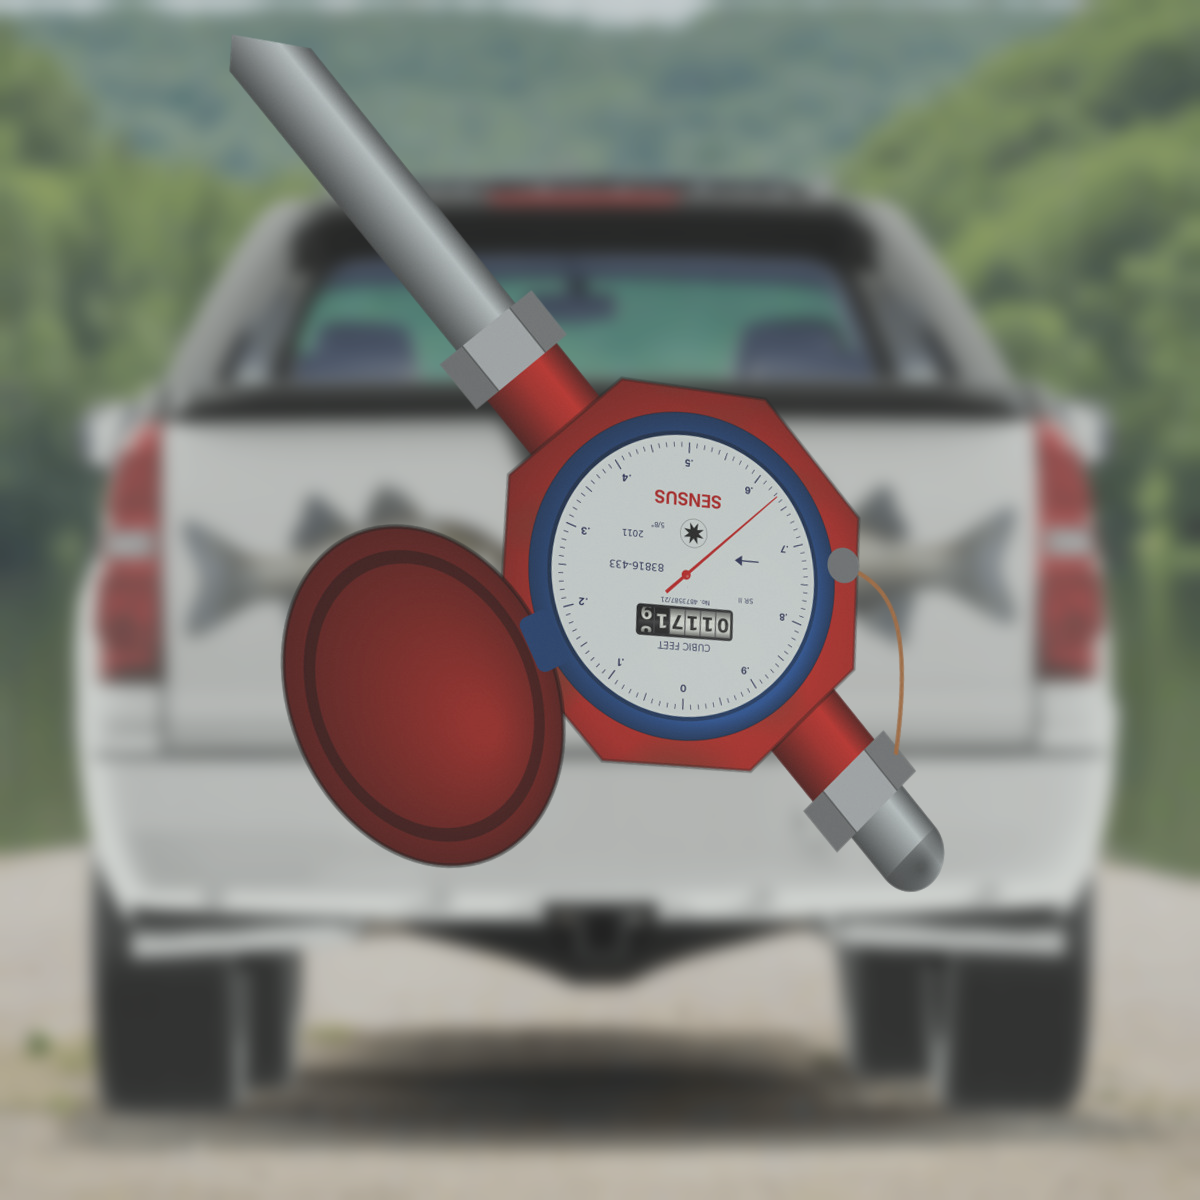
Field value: ft³ 11718.63
